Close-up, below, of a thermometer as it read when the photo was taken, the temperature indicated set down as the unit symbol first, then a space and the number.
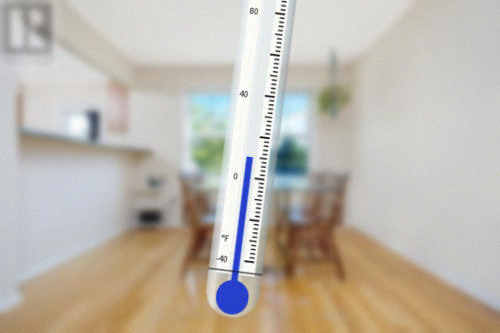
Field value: °F 10
